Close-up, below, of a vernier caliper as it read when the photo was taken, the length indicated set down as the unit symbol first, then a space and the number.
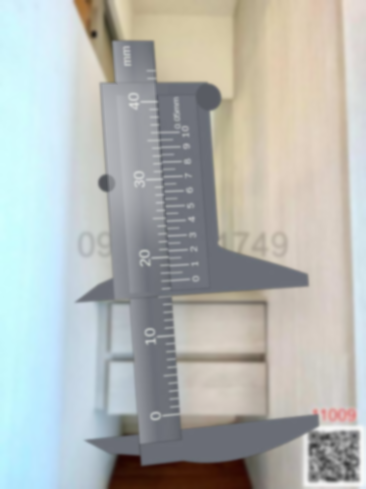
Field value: mm 17.0
